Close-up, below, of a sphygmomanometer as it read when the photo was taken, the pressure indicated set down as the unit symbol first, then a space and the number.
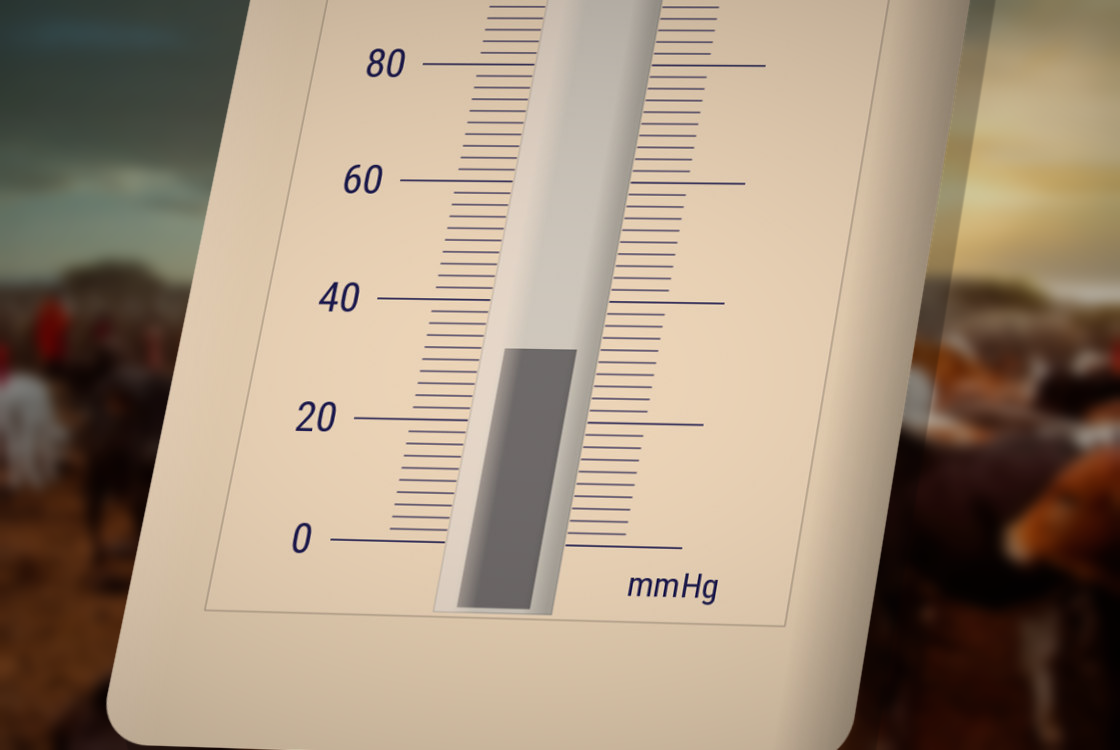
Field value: mmHg 32
